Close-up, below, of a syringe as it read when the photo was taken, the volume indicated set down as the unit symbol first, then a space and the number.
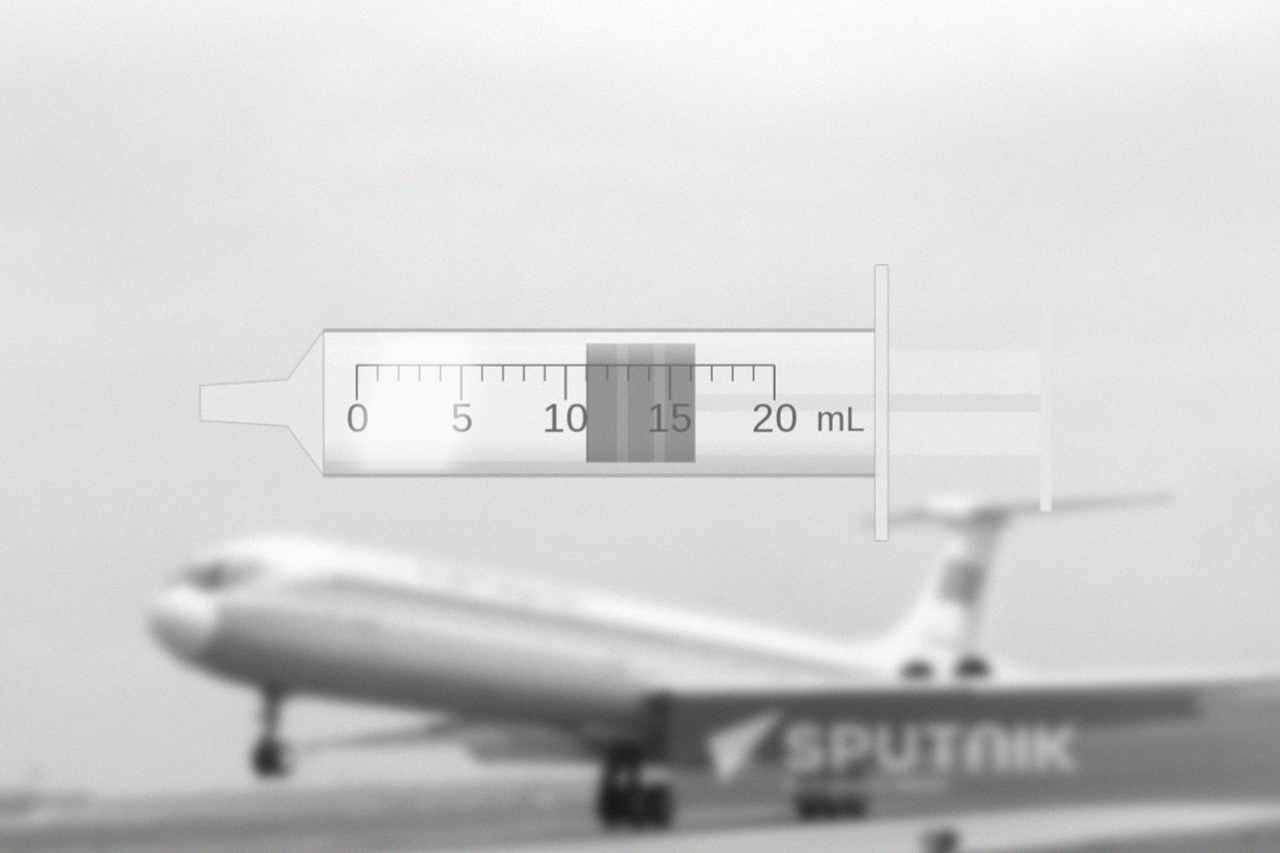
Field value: mL 11
